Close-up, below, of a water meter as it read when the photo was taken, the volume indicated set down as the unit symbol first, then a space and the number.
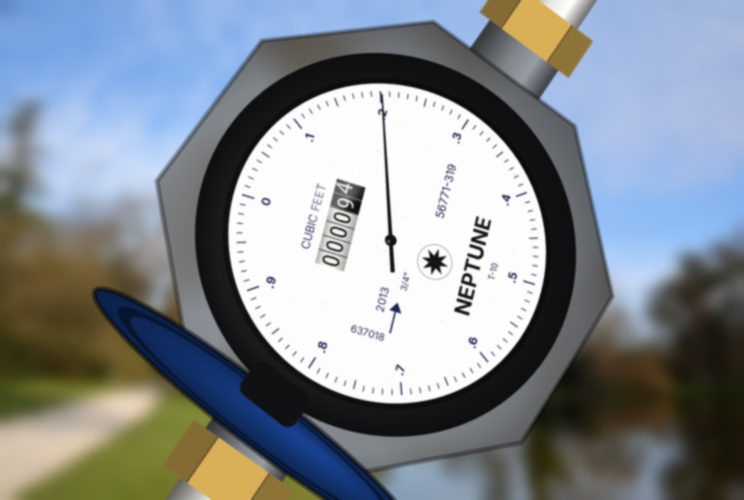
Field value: ft³ 94.20
